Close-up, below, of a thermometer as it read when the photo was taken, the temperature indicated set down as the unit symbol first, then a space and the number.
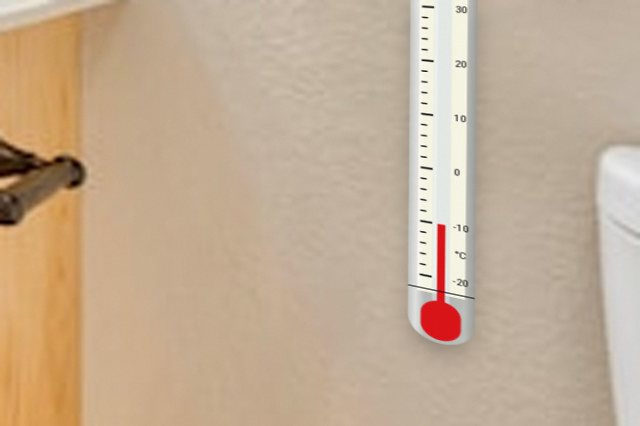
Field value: °C -10
